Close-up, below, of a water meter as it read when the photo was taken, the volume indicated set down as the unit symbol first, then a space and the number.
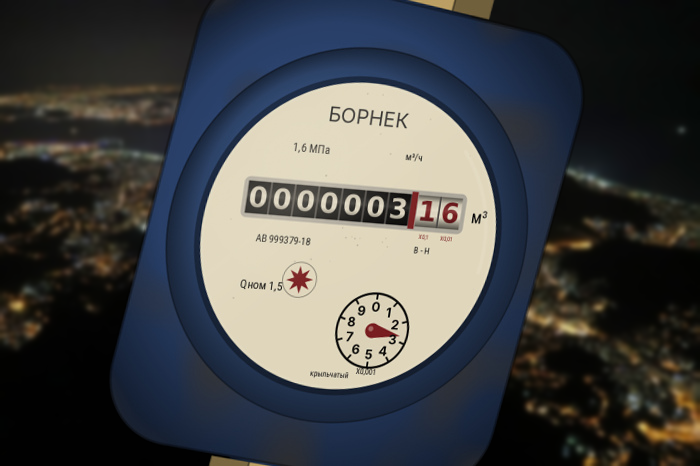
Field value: m³ 3.162
